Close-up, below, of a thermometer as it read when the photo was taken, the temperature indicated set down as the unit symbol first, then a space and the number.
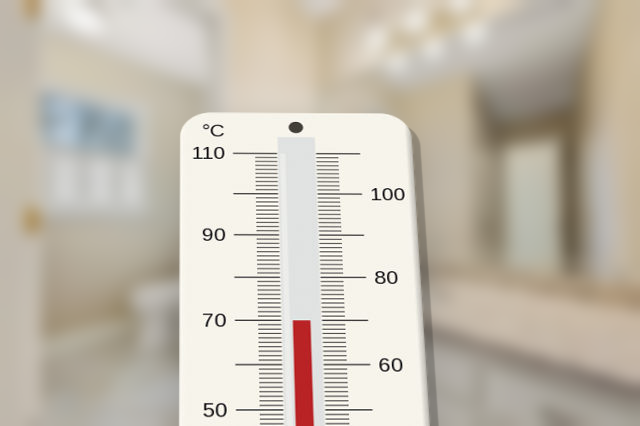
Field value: °C 70
